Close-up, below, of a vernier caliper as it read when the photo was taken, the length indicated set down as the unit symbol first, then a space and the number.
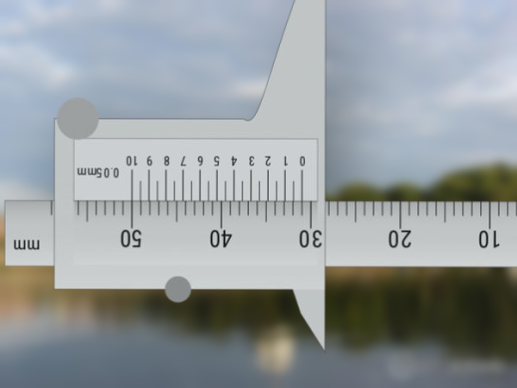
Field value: mm 31.0
